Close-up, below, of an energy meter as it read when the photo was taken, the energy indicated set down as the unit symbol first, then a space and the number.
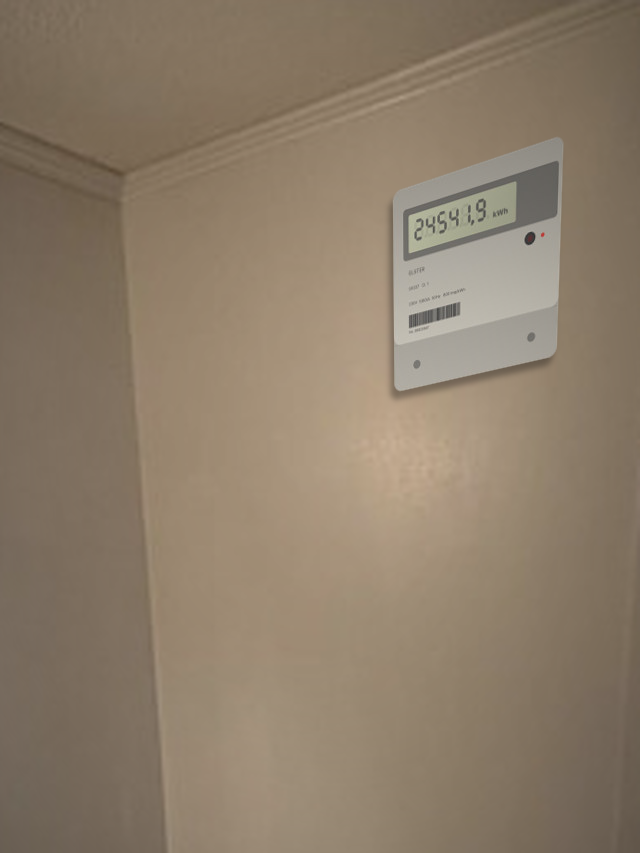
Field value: kWh 24541.9
